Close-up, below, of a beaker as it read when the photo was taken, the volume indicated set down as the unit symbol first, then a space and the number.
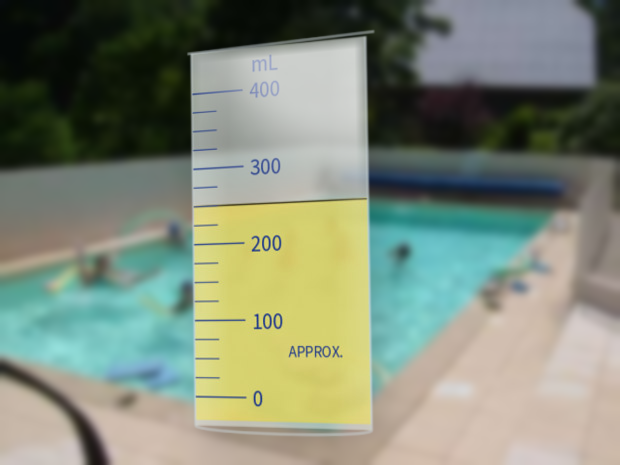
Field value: mL 250
